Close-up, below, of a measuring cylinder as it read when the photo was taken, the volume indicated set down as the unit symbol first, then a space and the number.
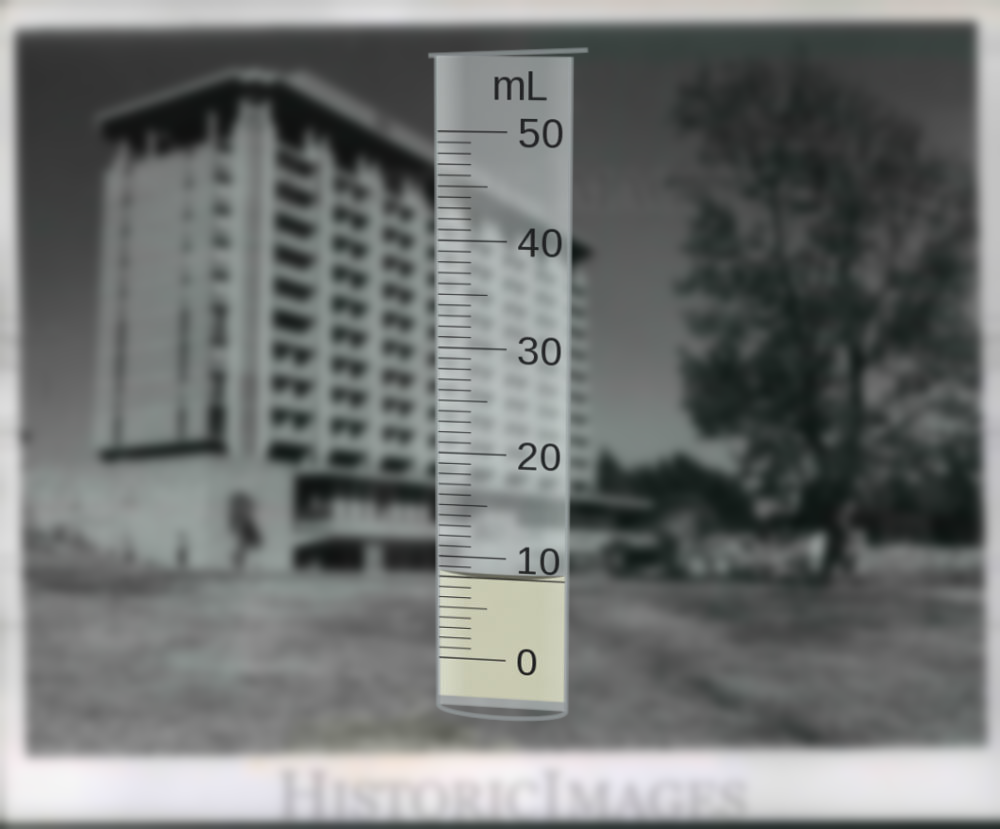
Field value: mL 8
